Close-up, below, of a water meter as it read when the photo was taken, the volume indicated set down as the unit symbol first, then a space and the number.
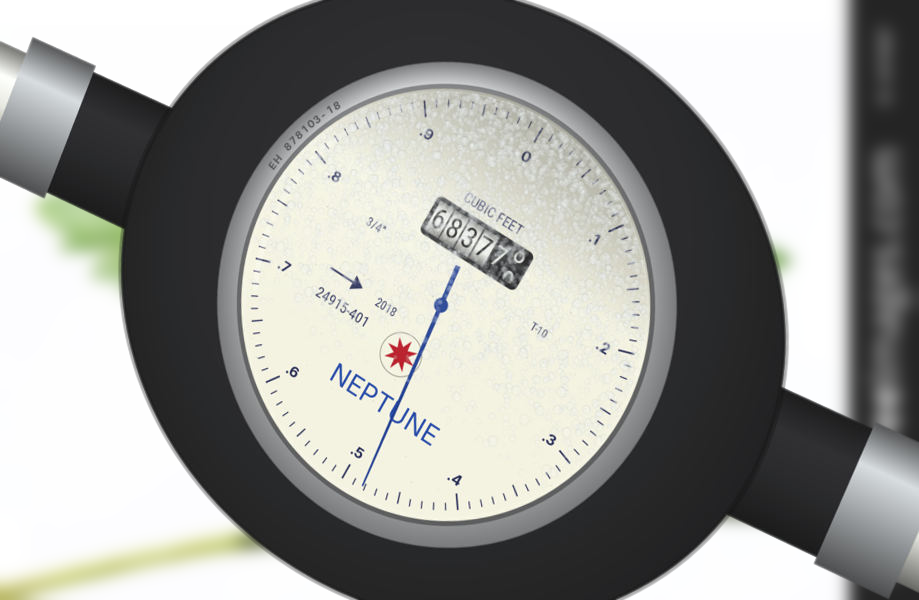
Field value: ft³ 683778.48
